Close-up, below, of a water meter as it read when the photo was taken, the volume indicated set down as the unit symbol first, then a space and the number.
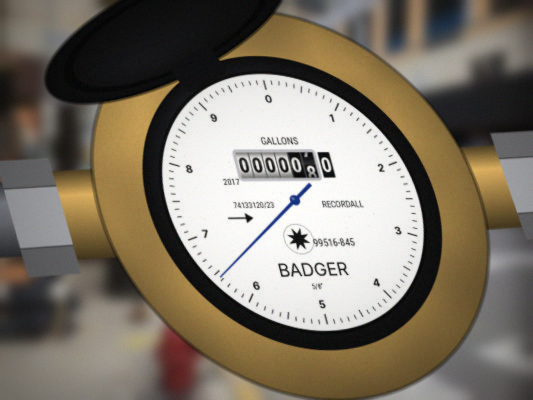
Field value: gal 76.4
